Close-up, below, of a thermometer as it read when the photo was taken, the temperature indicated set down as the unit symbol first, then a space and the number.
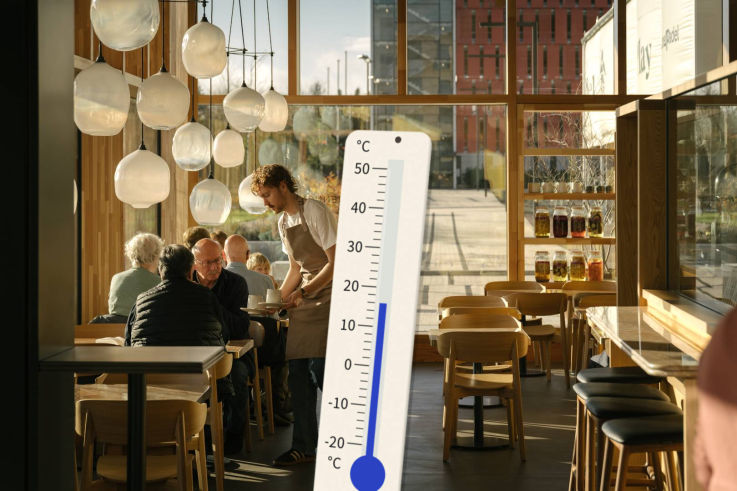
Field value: °C 16
